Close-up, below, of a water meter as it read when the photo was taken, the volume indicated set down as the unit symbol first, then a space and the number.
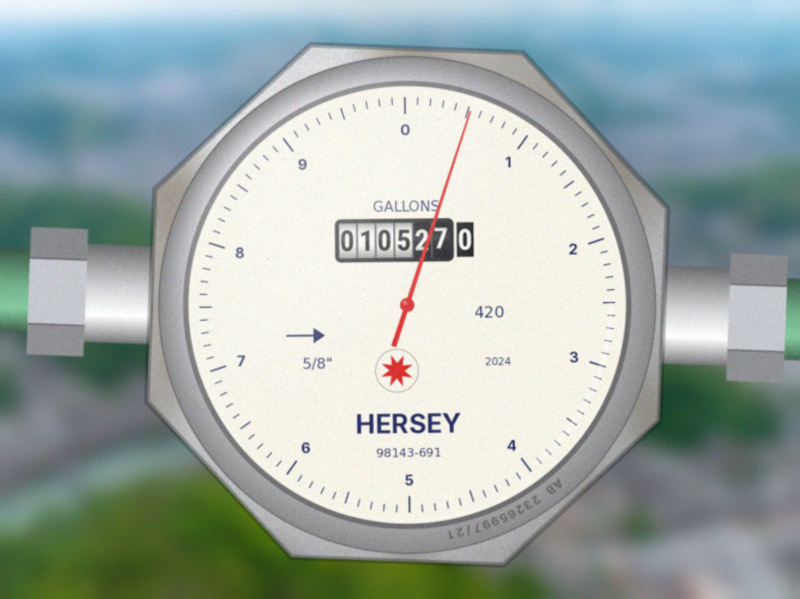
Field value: gal 105270.5
